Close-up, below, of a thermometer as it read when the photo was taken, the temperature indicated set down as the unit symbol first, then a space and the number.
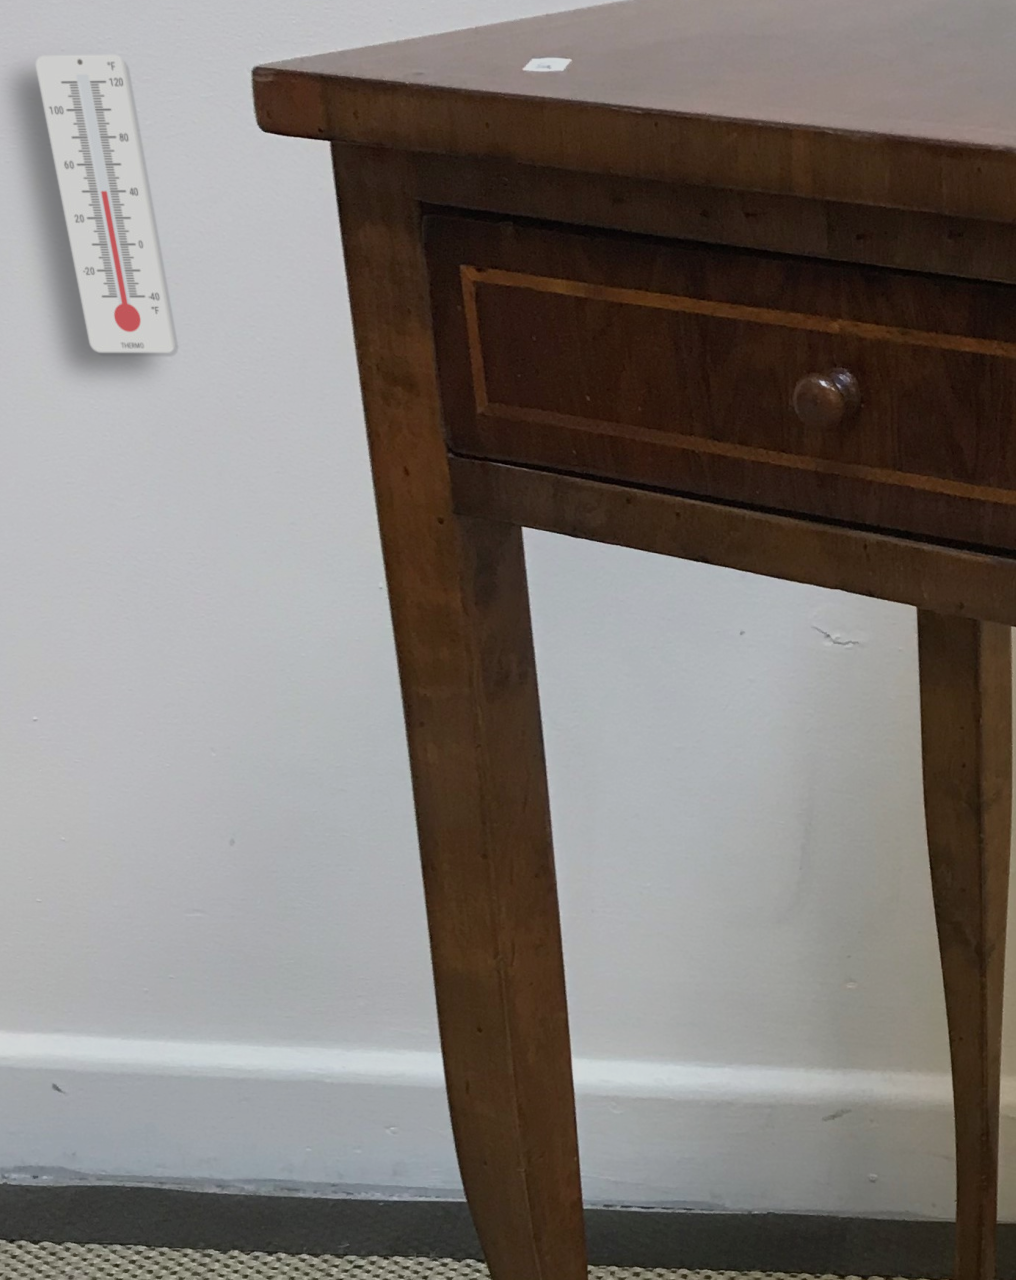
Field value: °F 40
